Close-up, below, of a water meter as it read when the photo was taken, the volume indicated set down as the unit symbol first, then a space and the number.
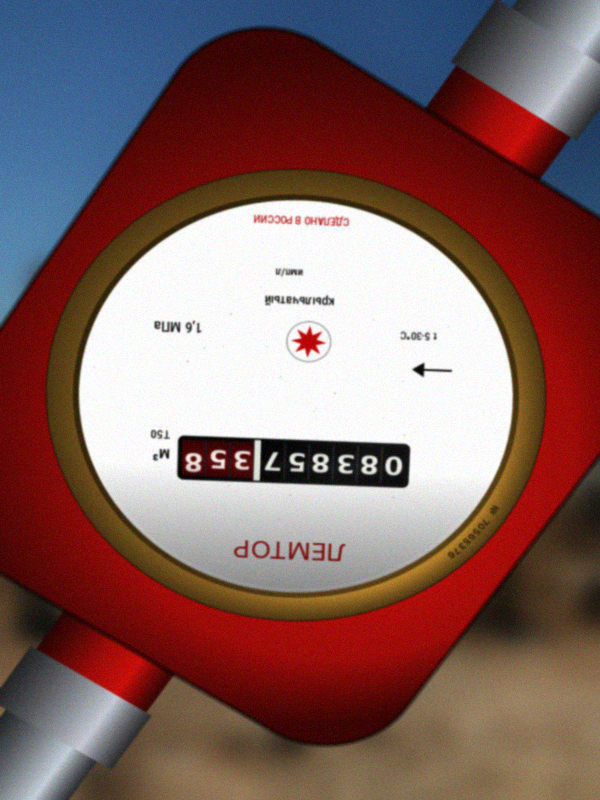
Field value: m³ 83857.358
